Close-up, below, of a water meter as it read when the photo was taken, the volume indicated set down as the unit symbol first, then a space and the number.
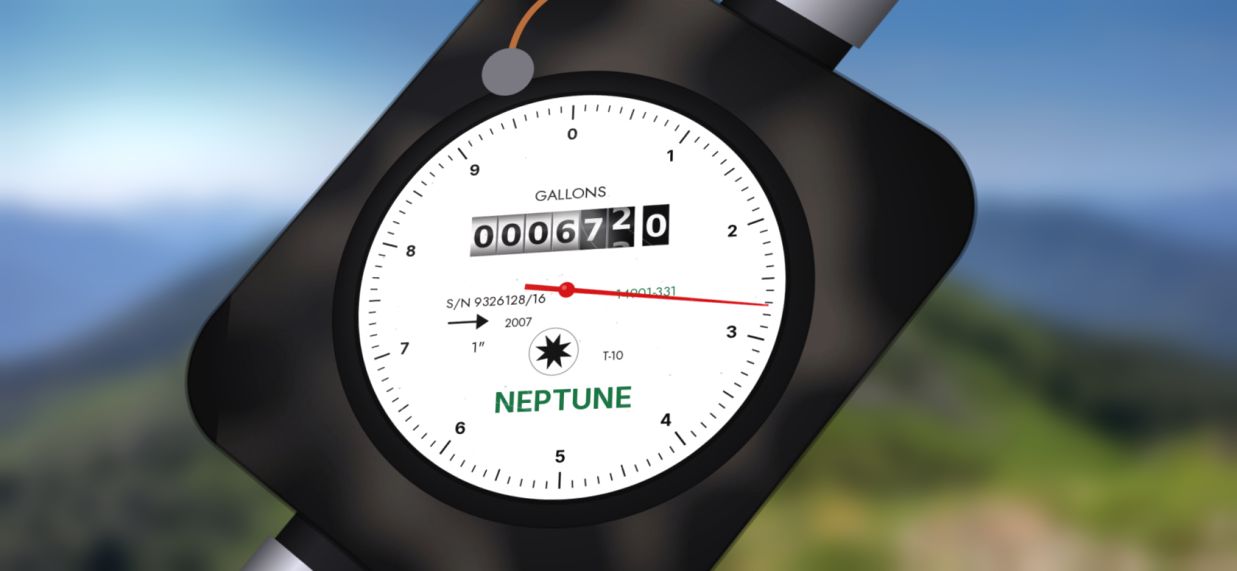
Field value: gal 6722.7
